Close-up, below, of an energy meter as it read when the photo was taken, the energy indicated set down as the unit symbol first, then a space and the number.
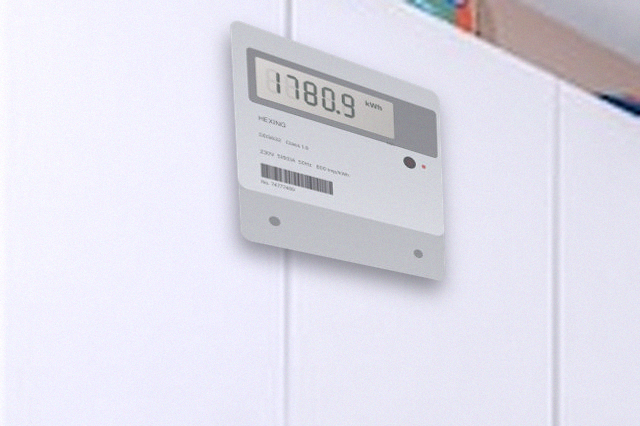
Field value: kWh 1780.9
